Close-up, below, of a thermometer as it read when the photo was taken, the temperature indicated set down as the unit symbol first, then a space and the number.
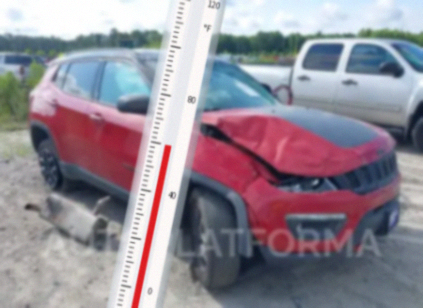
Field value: °F 60
